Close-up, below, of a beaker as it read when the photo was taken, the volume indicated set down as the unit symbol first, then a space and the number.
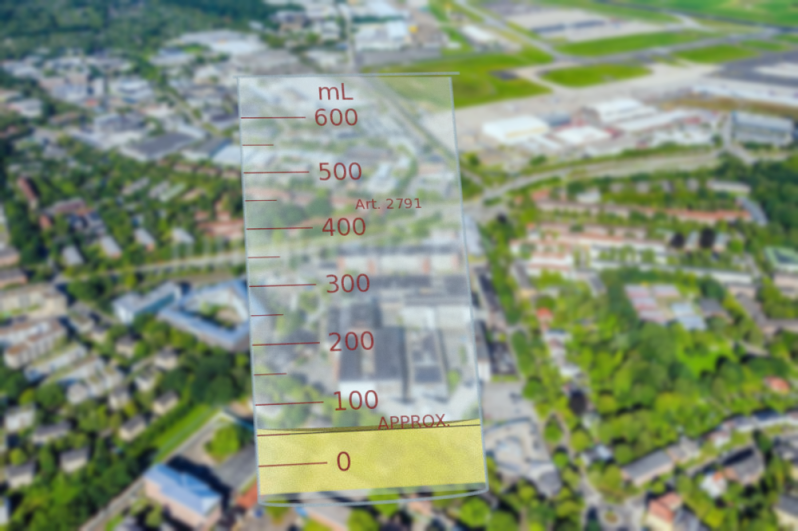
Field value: mL 50
